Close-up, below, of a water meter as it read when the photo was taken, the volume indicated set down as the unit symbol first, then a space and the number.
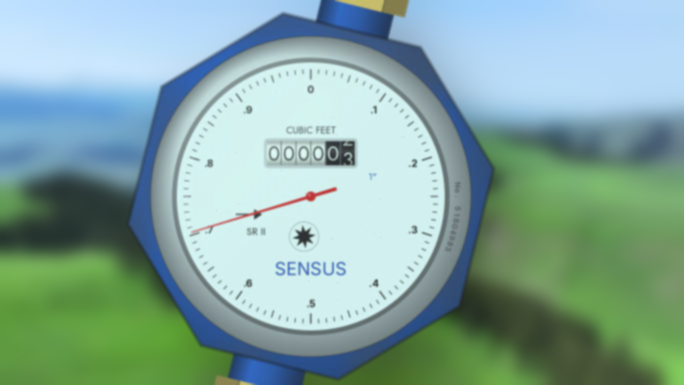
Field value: ft³ 2.70
